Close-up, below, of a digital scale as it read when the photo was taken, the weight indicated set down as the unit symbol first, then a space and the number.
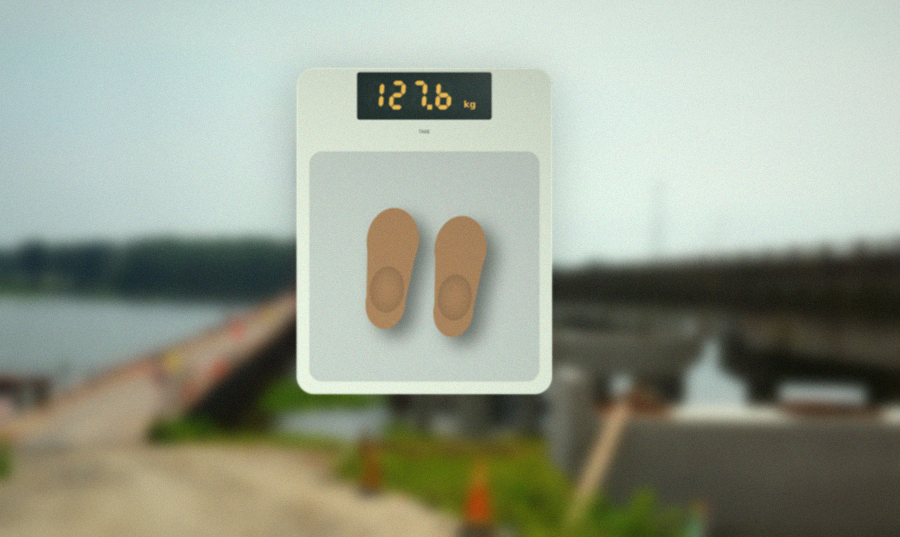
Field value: kg 127.6
